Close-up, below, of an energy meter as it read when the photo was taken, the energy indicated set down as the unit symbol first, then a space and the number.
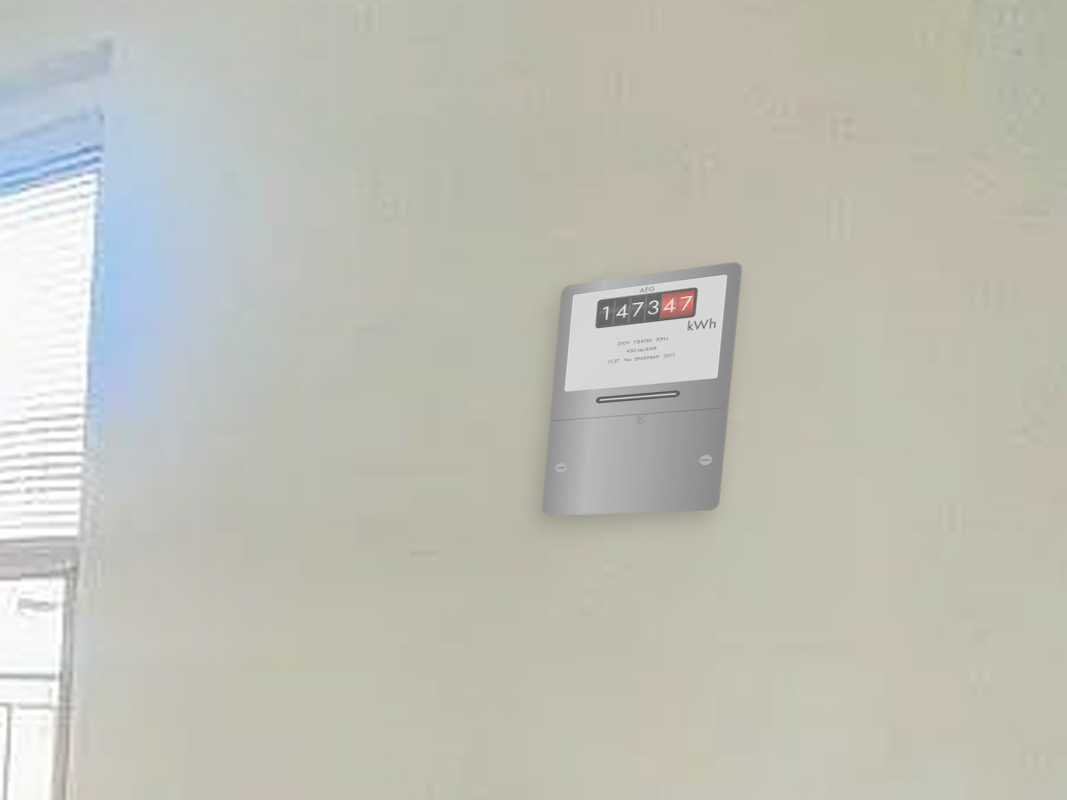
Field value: kWh 1473.47
